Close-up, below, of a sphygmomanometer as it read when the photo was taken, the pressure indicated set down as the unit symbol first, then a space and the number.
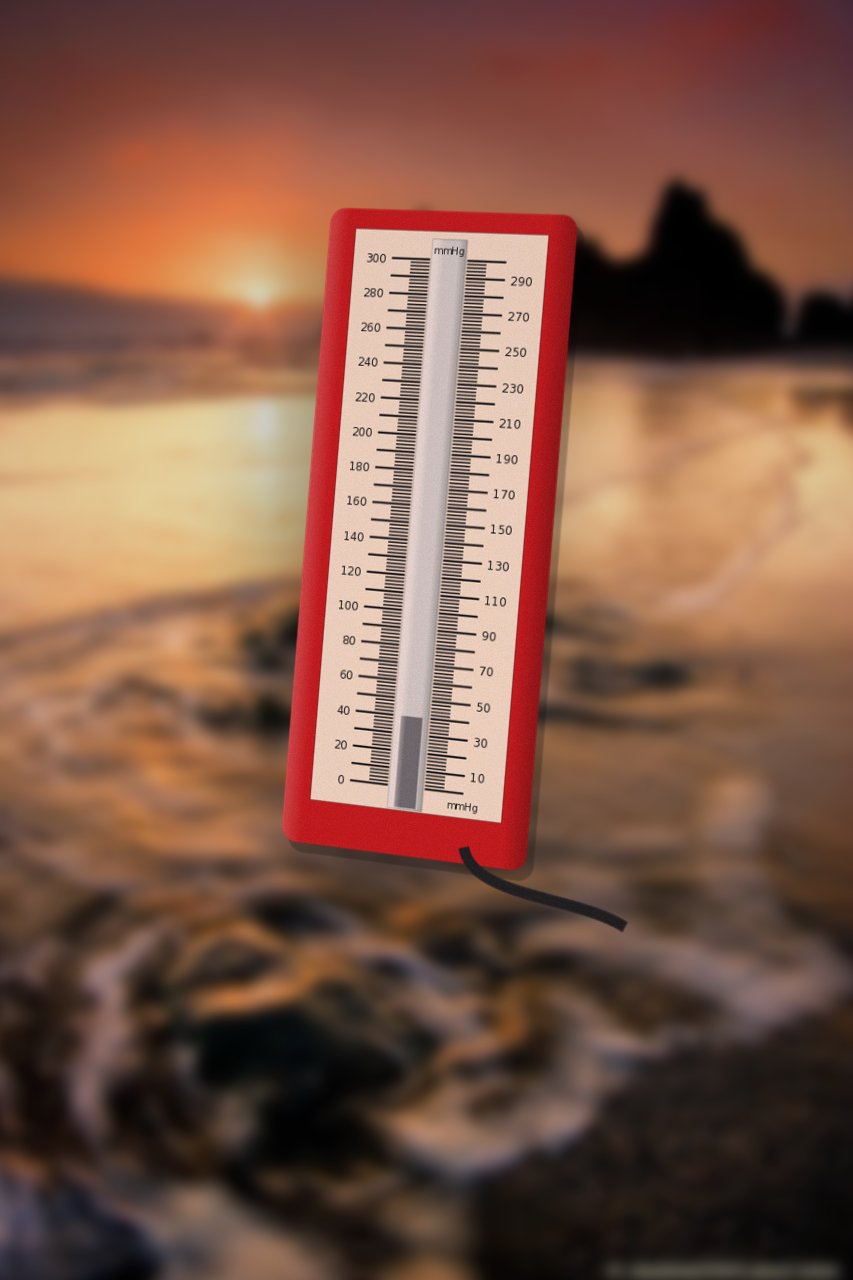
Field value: mmHg 40
